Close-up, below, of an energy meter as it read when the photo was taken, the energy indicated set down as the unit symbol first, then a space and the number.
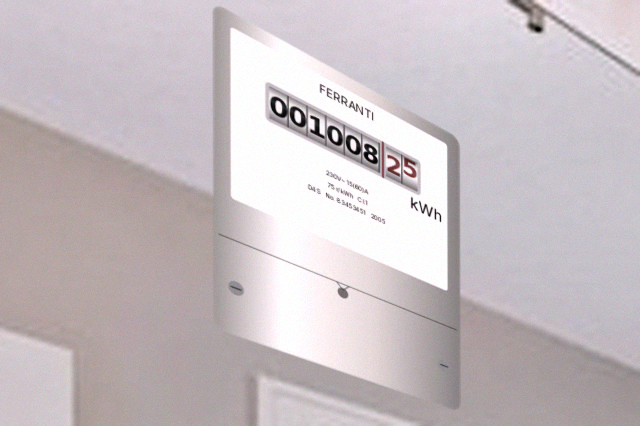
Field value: kWh 1008.25
